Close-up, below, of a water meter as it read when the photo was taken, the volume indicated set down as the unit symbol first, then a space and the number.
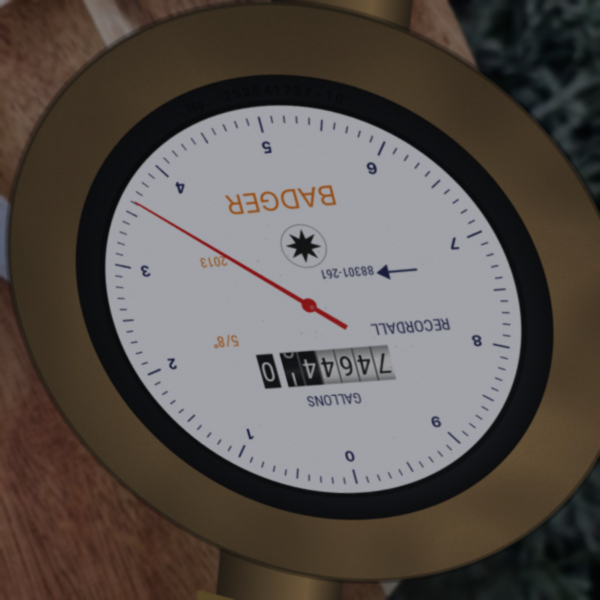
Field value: gal 7464413.6
